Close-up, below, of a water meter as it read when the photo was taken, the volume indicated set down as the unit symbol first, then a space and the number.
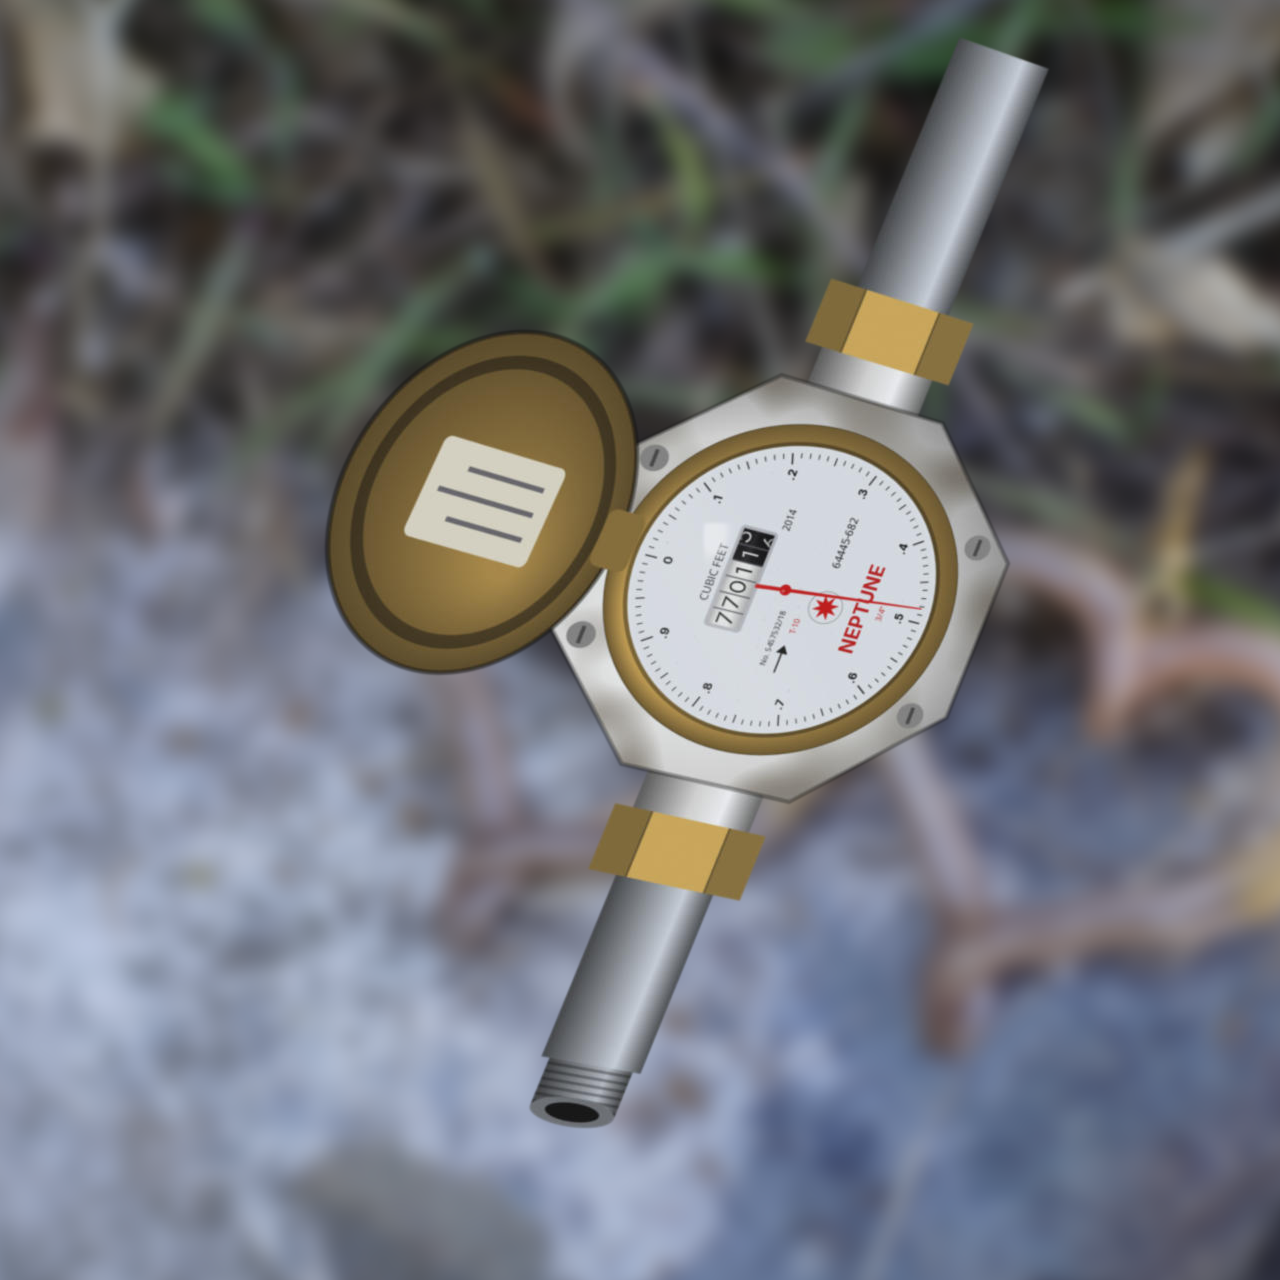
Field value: ft³ 770115.48
